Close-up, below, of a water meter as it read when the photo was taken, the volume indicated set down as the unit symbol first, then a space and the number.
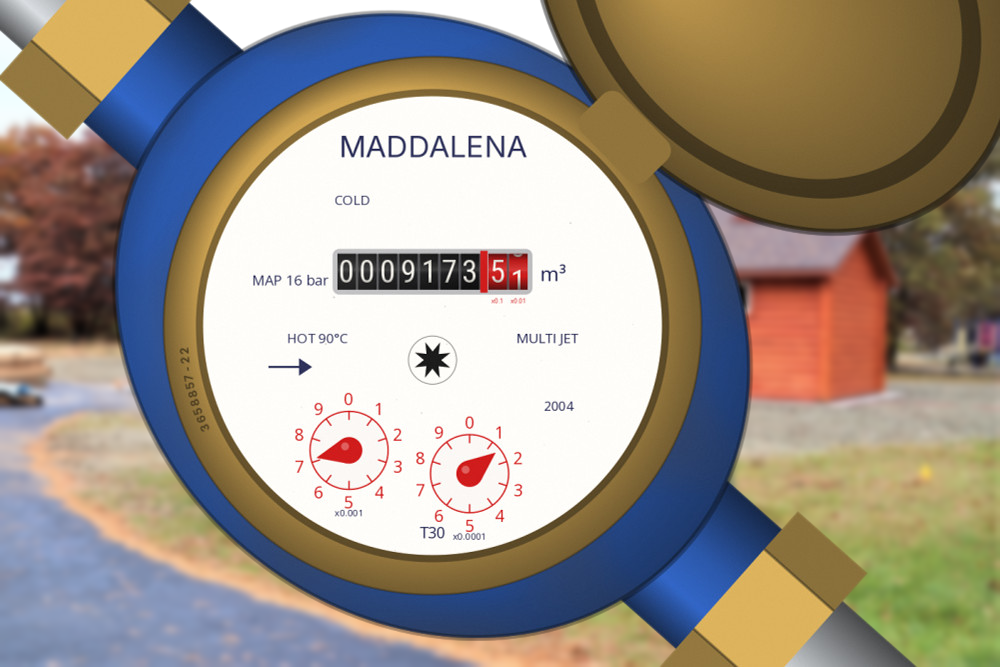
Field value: m³ 9173.5071
